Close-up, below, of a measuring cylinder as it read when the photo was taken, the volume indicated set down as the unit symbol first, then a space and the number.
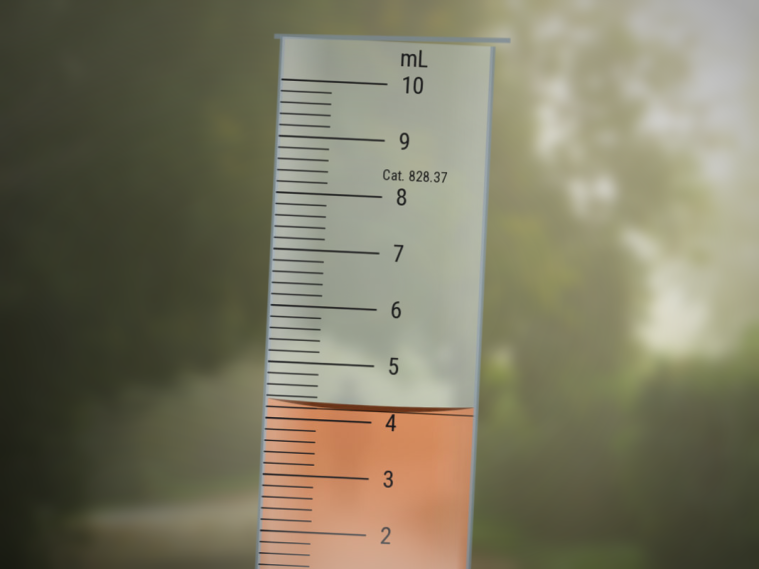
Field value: mL 4.2
